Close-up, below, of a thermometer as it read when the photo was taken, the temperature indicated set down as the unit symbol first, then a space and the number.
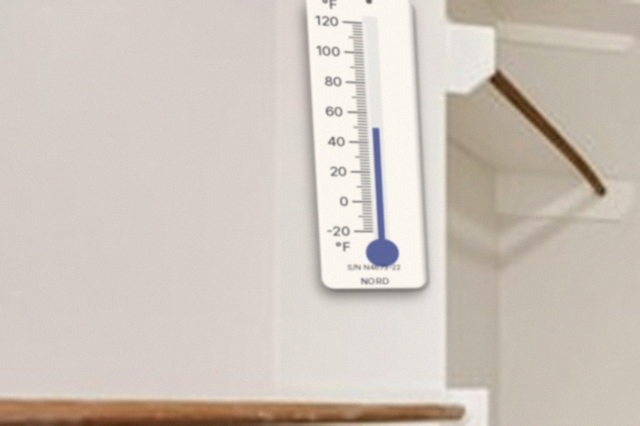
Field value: °F 50
